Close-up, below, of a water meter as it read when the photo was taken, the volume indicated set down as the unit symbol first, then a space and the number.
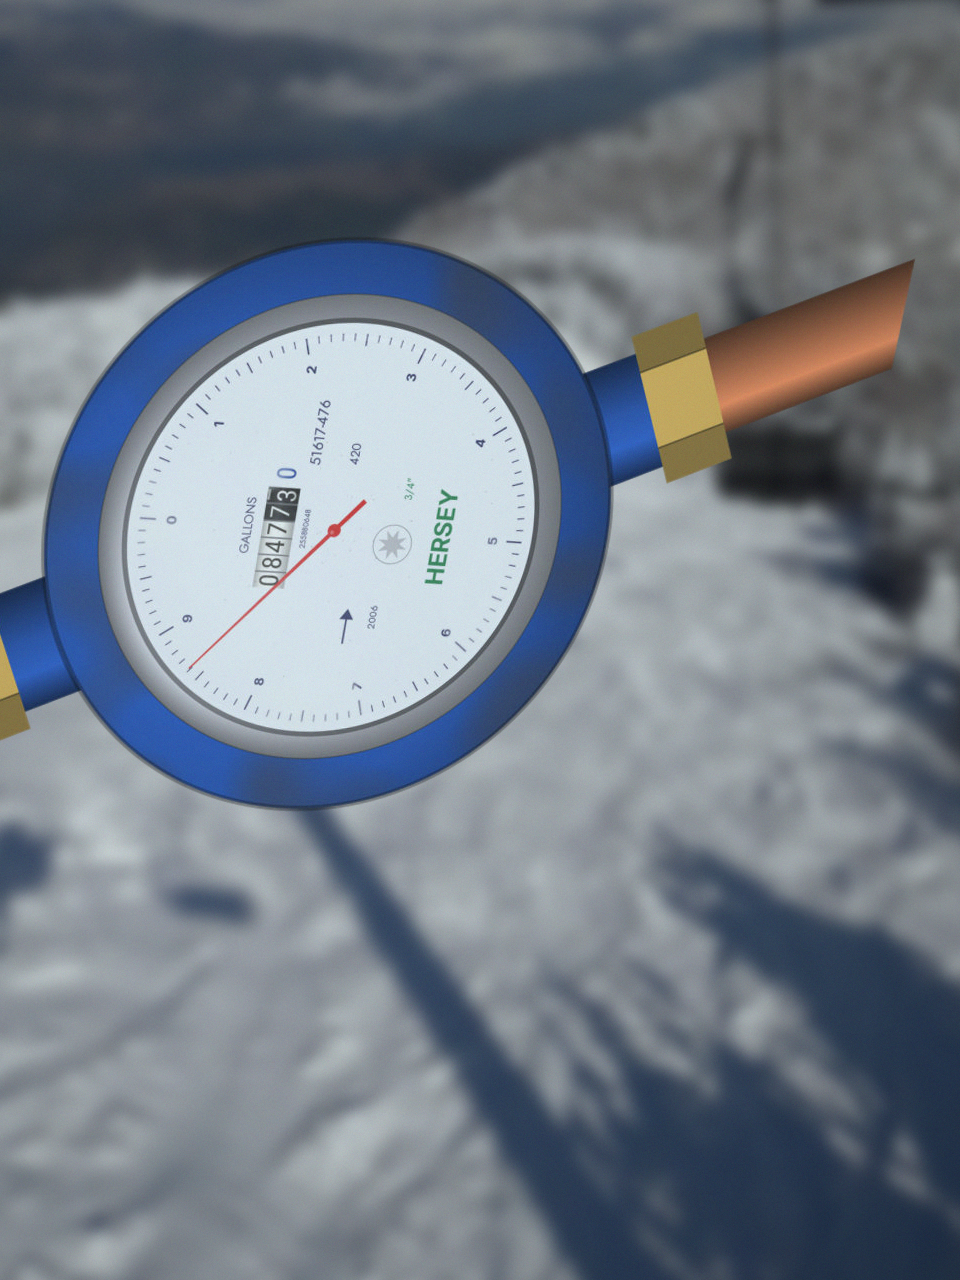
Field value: gal 847728.6
